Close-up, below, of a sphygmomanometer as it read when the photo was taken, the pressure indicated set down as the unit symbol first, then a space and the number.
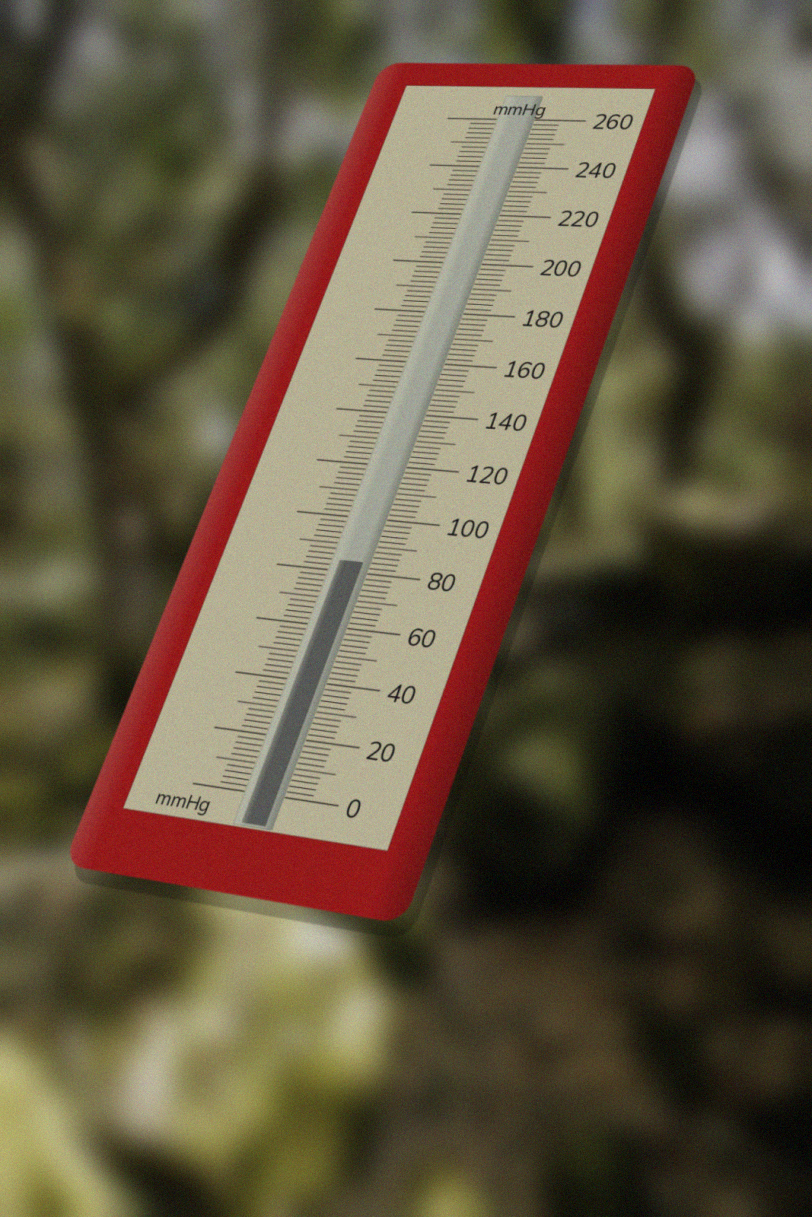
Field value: mmHg 84
